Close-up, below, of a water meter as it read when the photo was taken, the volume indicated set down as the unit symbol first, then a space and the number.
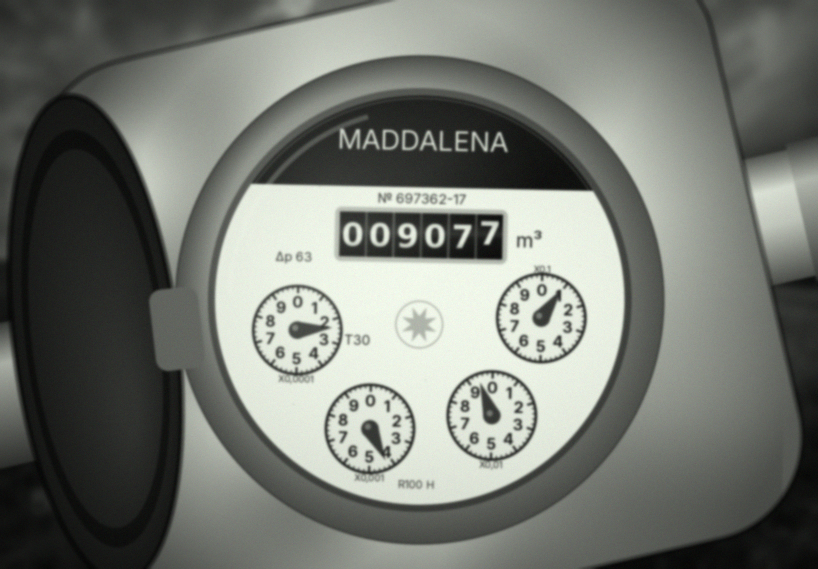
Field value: m³ 9077.0942
